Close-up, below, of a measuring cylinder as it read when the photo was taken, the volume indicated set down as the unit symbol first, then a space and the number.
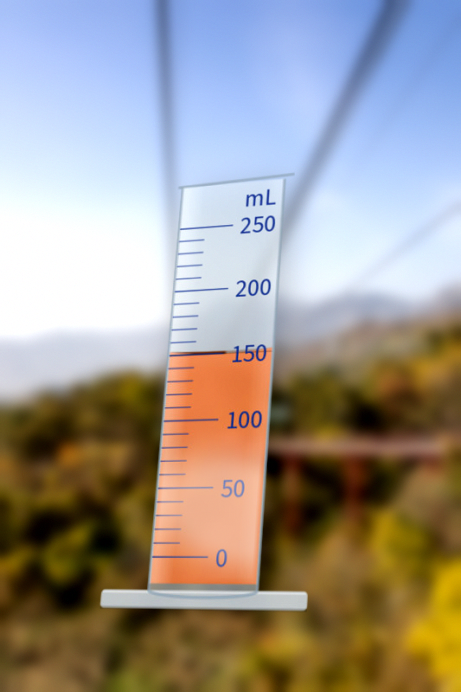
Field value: mL 150
